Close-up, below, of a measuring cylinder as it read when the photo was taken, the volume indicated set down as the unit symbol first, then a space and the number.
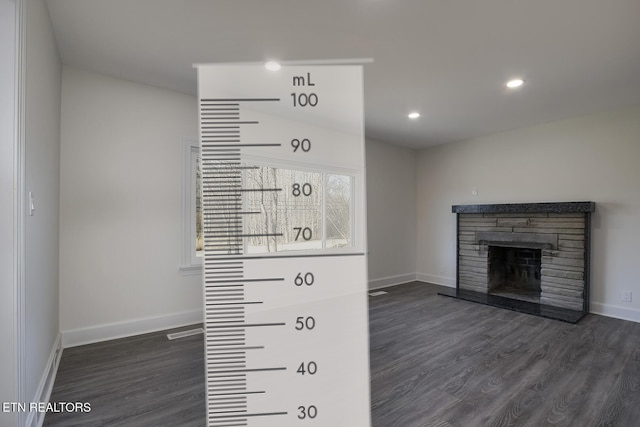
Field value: mL 65
